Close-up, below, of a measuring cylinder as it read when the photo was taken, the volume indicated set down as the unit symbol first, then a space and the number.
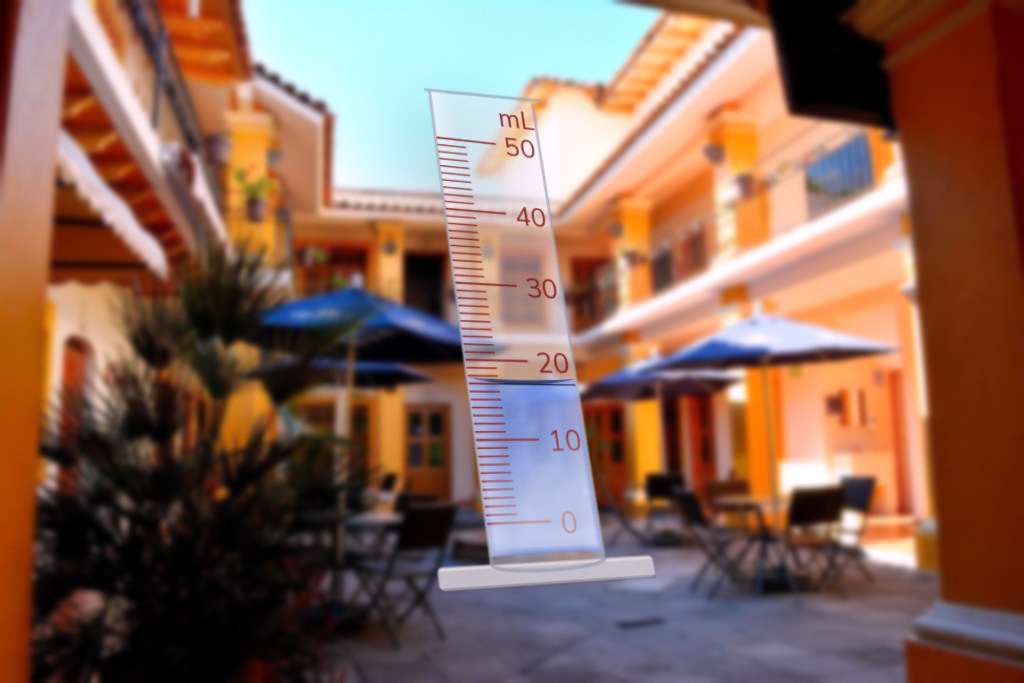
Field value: mL 17
